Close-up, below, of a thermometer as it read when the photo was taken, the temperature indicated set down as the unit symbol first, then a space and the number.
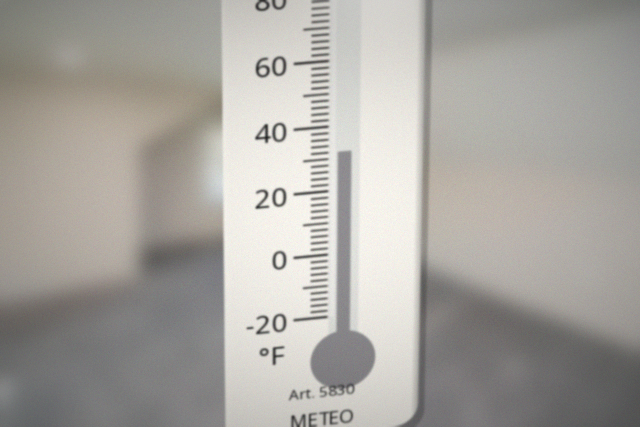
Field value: °F 32
